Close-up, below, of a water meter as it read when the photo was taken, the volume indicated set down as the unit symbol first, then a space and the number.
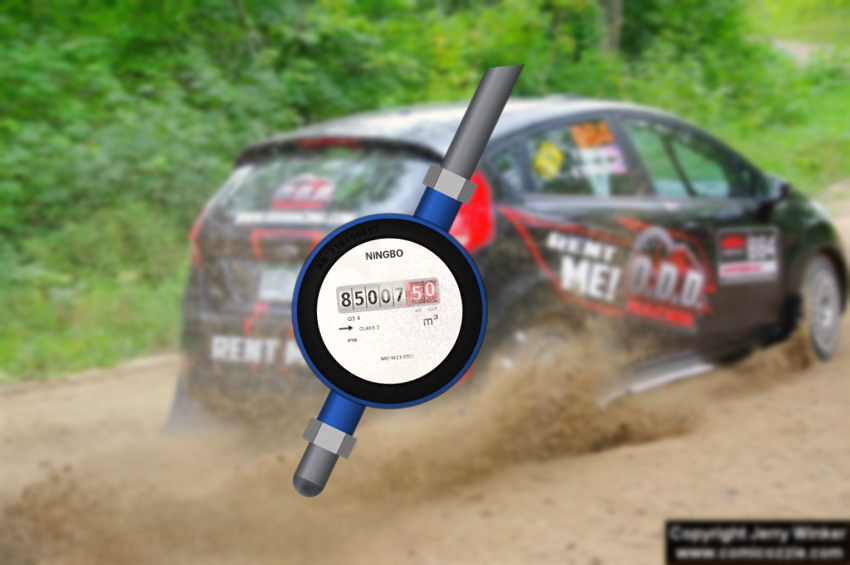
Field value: m³ 85007.50
